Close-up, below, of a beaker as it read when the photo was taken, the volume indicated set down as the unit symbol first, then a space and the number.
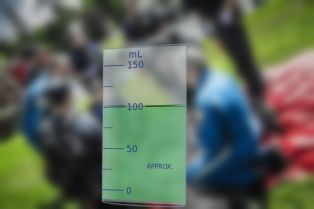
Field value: mL 100
